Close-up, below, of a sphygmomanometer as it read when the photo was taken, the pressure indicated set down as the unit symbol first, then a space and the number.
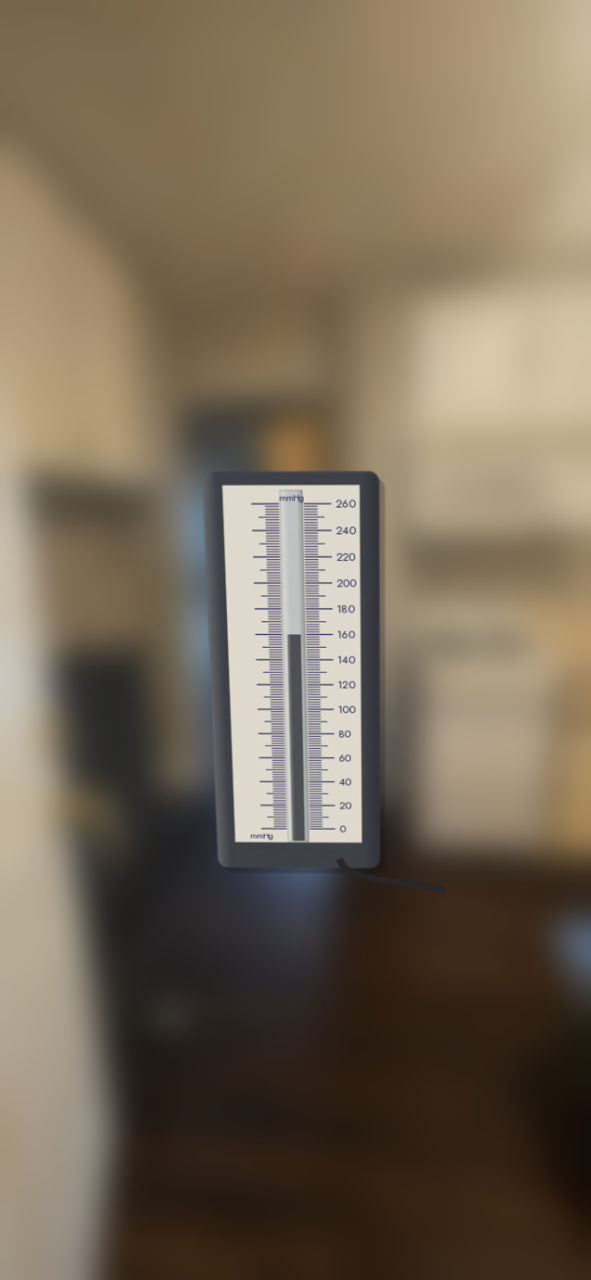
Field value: mmHg 160
